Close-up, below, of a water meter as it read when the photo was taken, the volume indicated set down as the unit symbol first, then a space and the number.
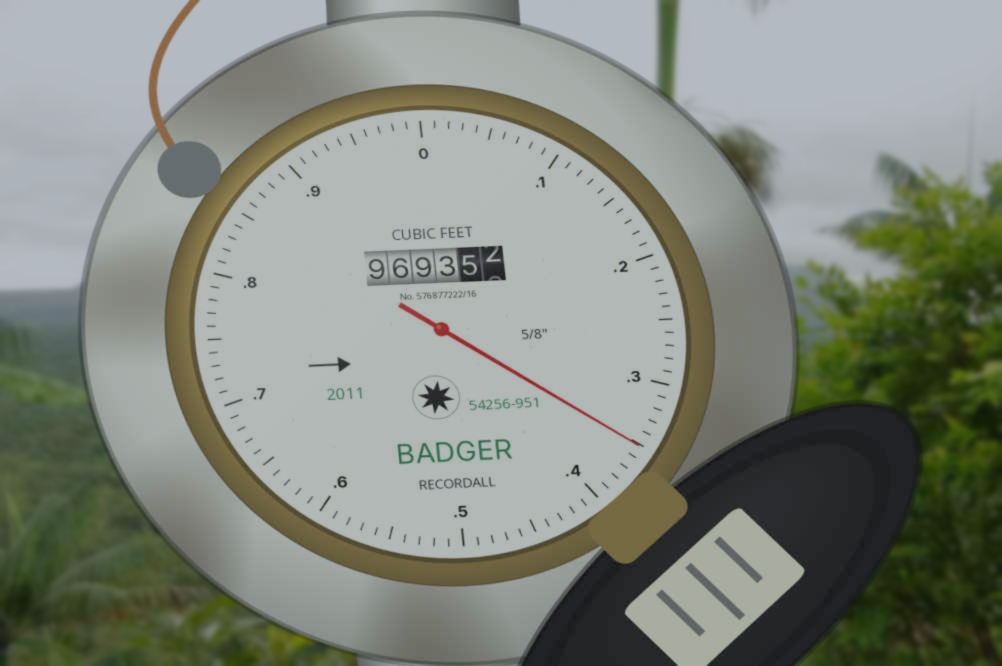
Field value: ft³ 969352.35
